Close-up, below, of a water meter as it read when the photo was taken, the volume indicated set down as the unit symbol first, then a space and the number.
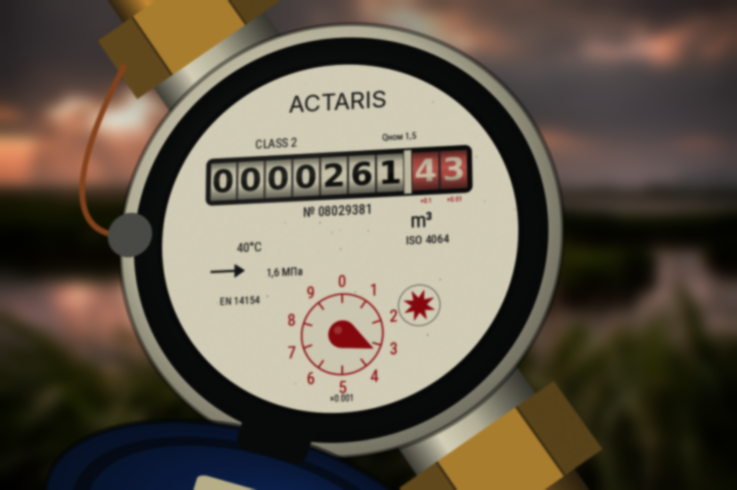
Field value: m³ 261.433
